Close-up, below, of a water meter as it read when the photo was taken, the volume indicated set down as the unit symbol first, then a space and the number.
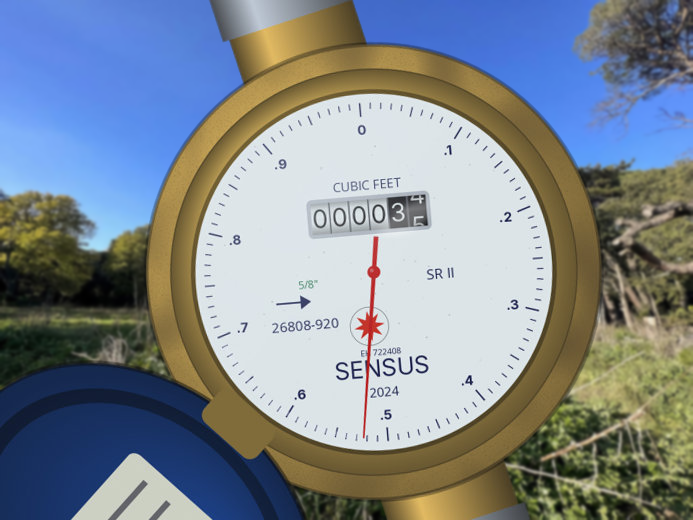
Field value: ft³ 34.52
